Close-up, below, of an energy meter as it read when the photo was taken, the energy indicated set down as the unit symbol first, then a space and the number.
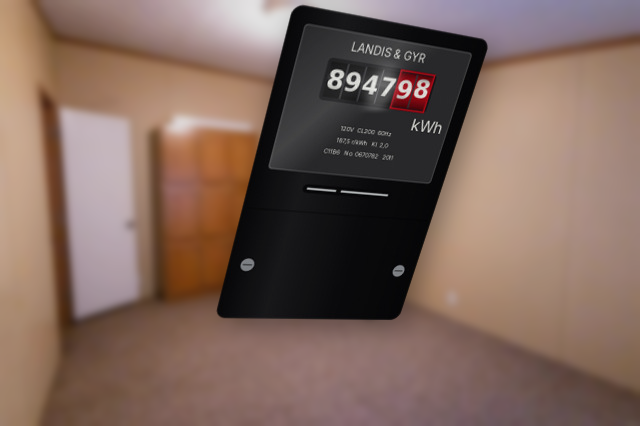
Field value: kWh 8947.98
